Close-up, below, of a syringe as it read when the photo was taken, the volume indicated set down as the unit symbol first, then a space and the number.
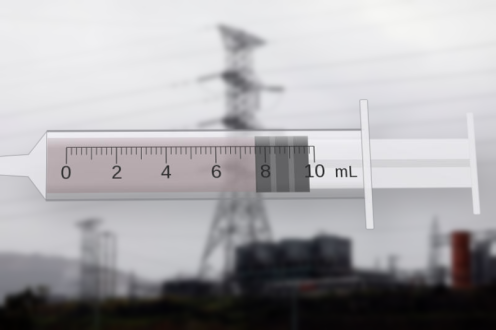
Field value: mL 7.6
